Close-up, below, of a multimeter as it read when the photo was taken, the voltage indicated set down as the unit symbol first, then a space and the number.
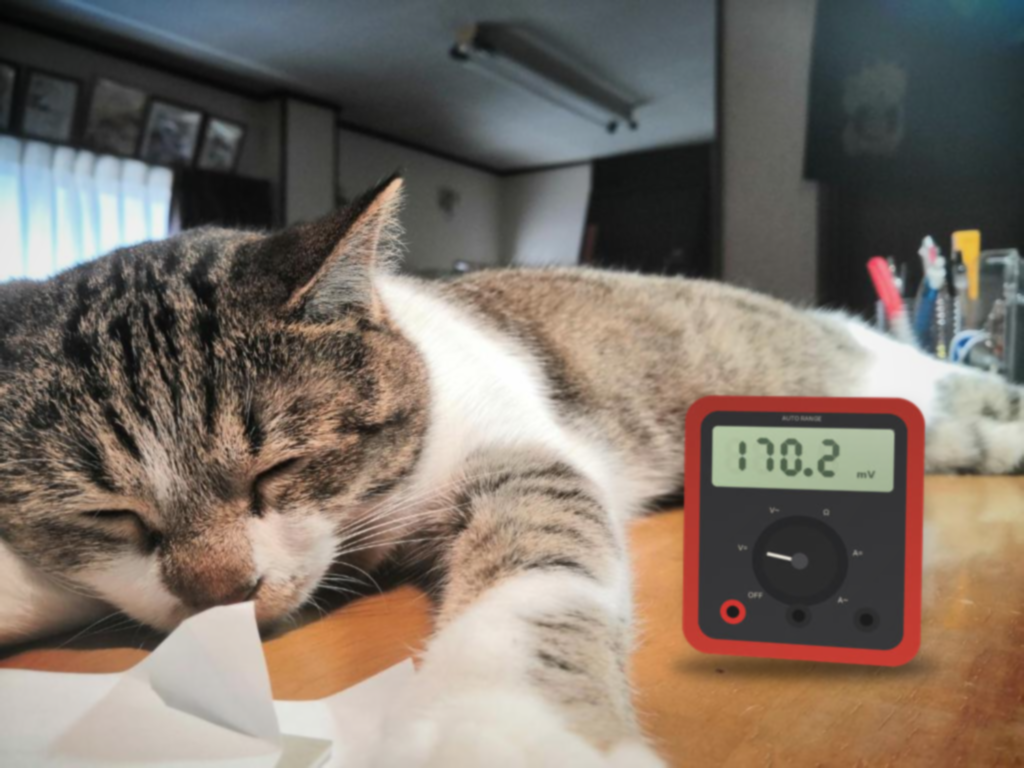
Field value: mV 170.2
